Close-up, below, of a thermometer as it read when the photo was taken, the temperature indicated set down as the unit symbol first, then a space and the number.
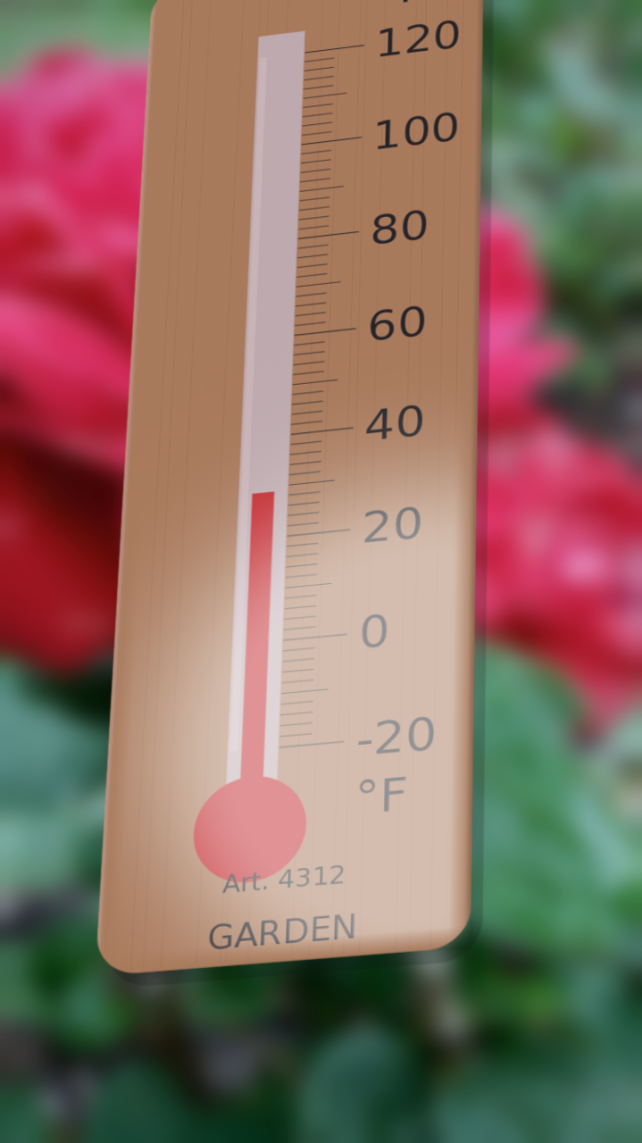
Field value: °F 29
